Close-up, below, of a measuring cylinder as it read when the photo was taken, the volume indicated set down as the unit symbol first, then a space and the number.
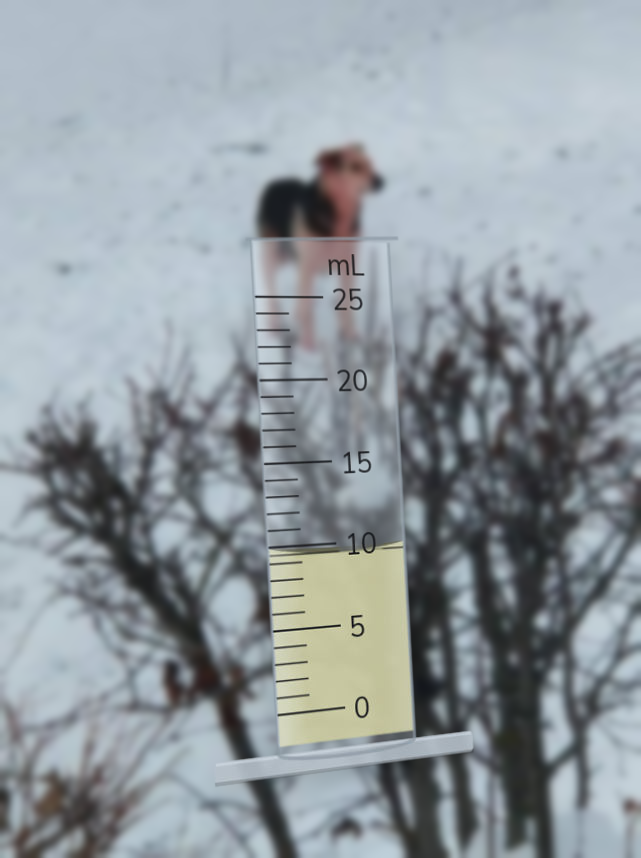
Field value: mL 9.5
